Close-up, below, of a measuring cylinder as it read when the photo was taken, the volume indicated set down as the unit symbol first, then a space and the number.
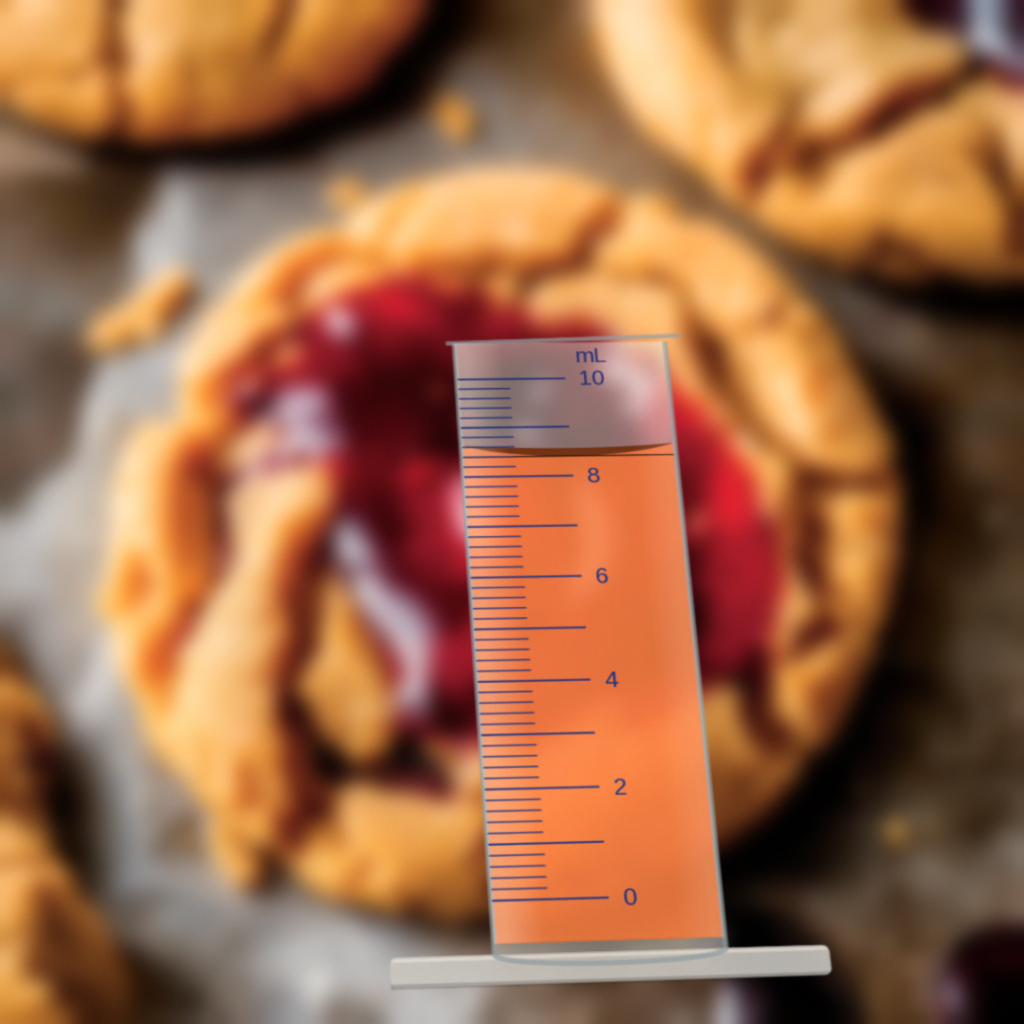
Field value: mL 8.4
